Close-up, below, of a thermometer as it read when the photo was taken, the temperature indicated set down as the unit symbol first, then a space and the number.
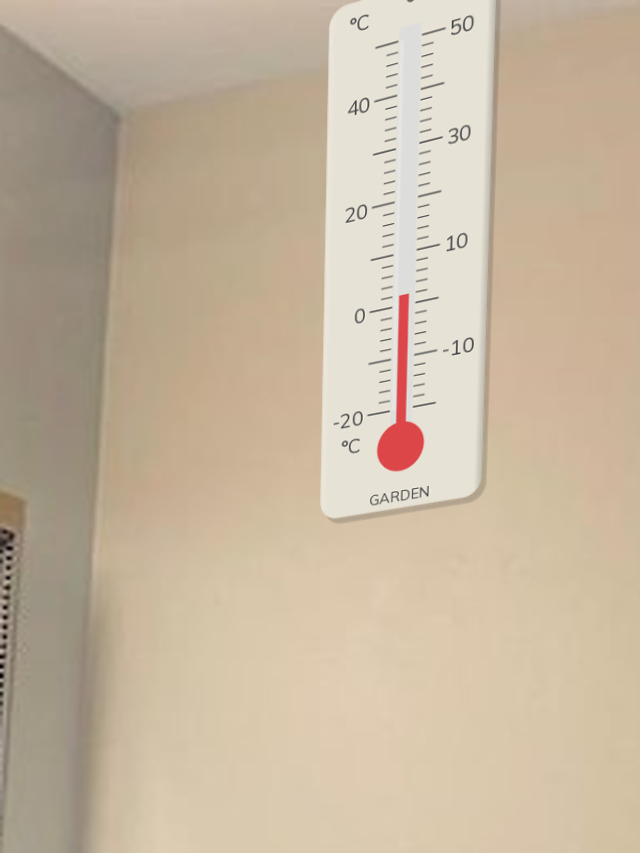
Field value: °C 2
